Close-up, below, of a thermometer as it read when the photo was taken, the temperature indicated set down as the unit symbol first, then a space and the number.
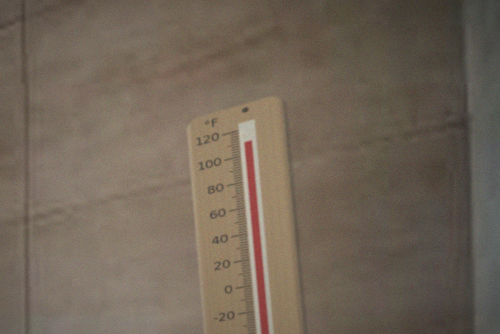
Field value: °F 110
